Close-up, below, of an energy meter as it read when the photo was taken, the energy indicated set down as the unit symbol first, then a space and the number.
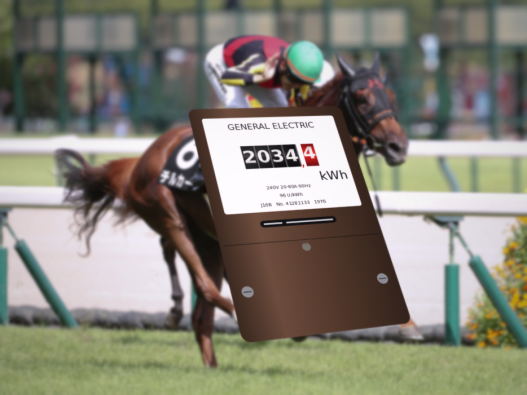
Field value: kWh 2034.4
